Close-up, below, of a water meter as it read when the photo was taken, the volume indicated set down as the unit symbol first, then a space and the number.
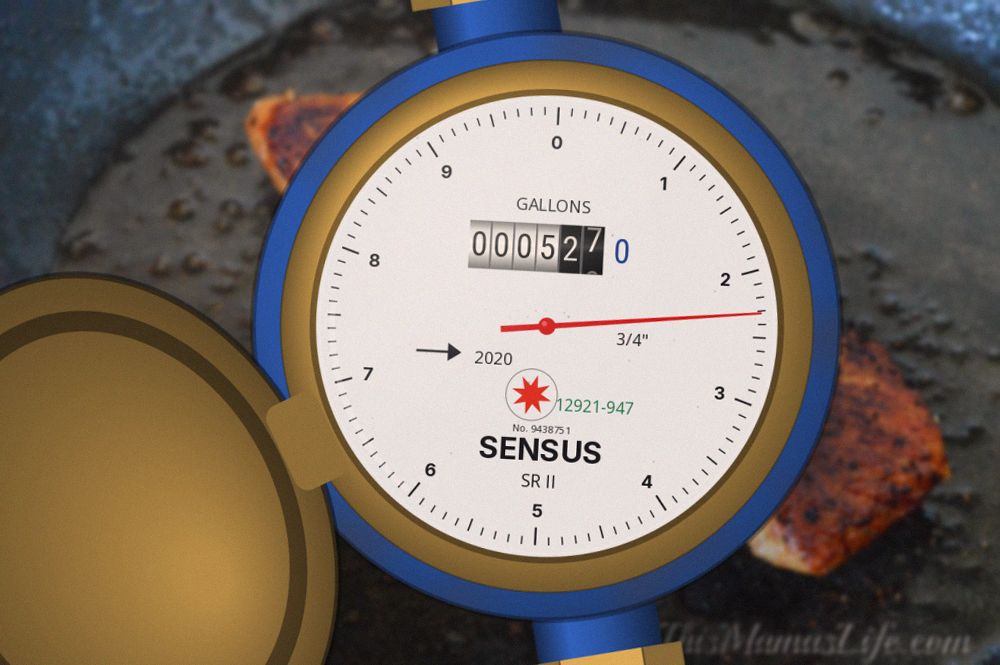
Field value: gal 5272.3
